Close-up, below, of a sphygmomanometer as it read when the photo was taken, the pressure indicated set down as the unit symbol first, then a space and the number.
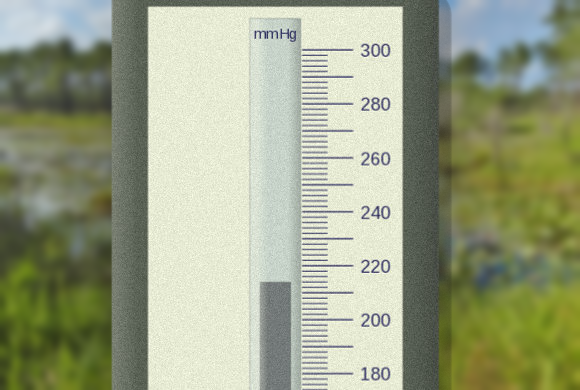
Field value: mmHg 214
